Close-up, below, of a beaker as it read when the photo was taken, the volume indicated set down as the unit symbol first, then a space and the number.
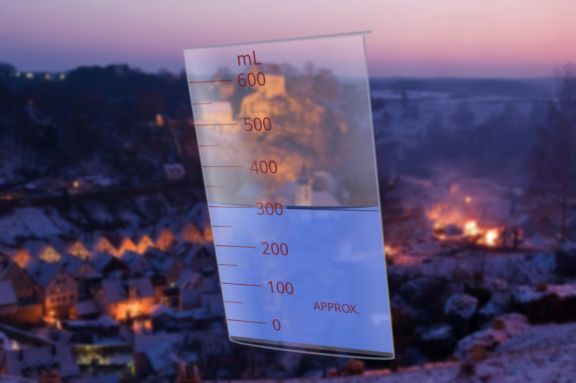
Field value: mL 300
